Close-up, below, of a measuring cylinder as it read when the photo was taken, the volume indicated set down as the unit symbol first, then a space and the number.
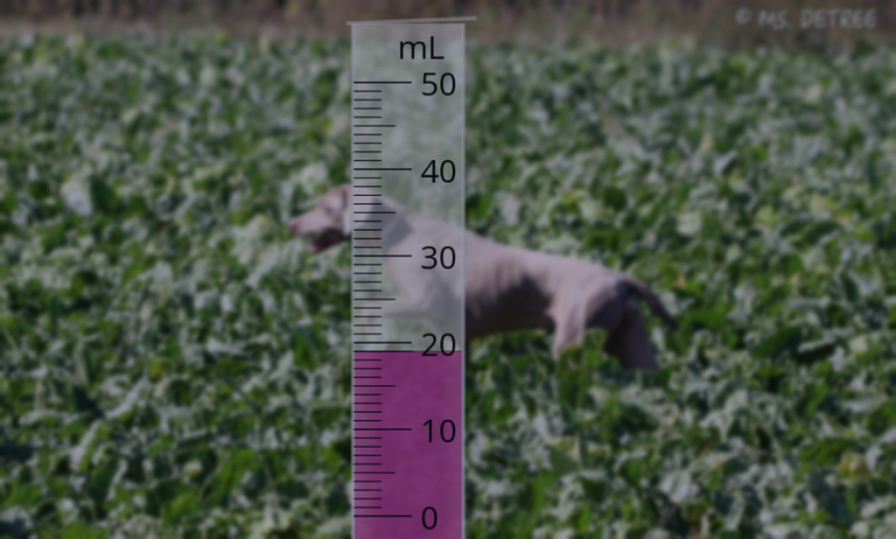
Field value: mL 19
